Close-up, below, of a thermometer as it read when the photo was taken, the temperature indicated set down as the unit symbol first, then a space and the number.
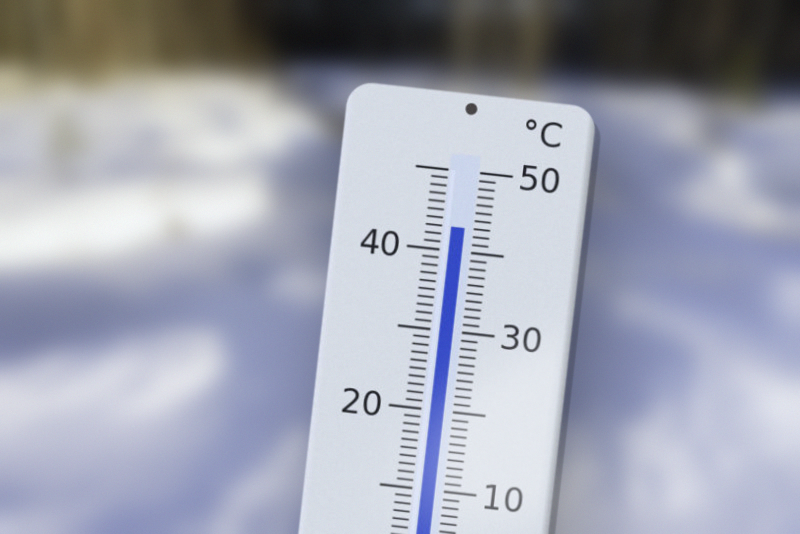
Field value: °C 43
